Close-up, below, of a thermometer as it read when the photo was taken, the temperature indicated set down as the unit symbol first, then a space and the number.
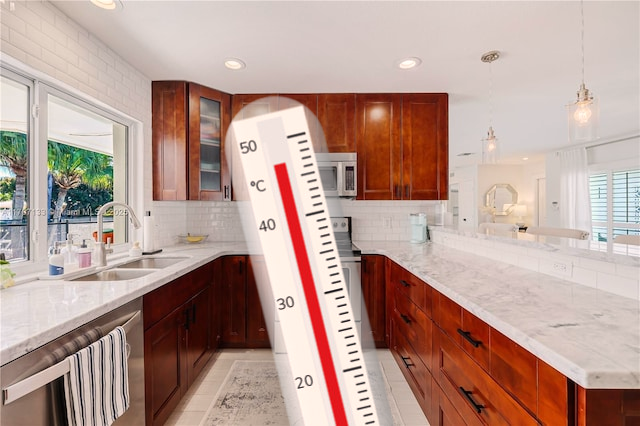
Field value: °C 47
